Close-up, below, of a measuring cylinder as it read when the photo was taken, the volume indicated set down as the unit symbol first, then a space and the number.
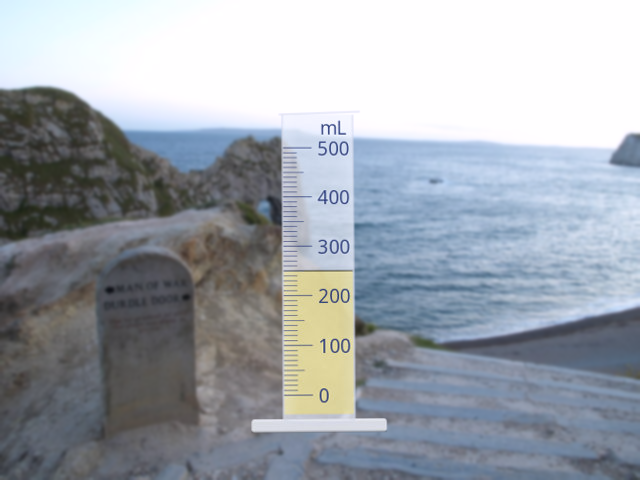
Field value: mL 250
